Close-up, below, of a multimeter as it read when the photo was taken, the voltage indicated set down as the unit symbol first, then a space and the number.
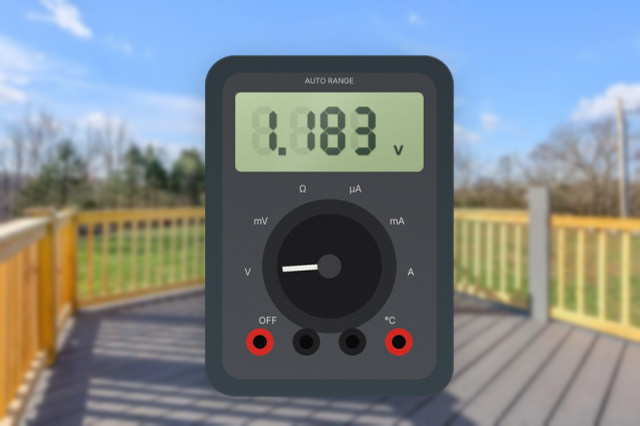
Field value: V 1.183
